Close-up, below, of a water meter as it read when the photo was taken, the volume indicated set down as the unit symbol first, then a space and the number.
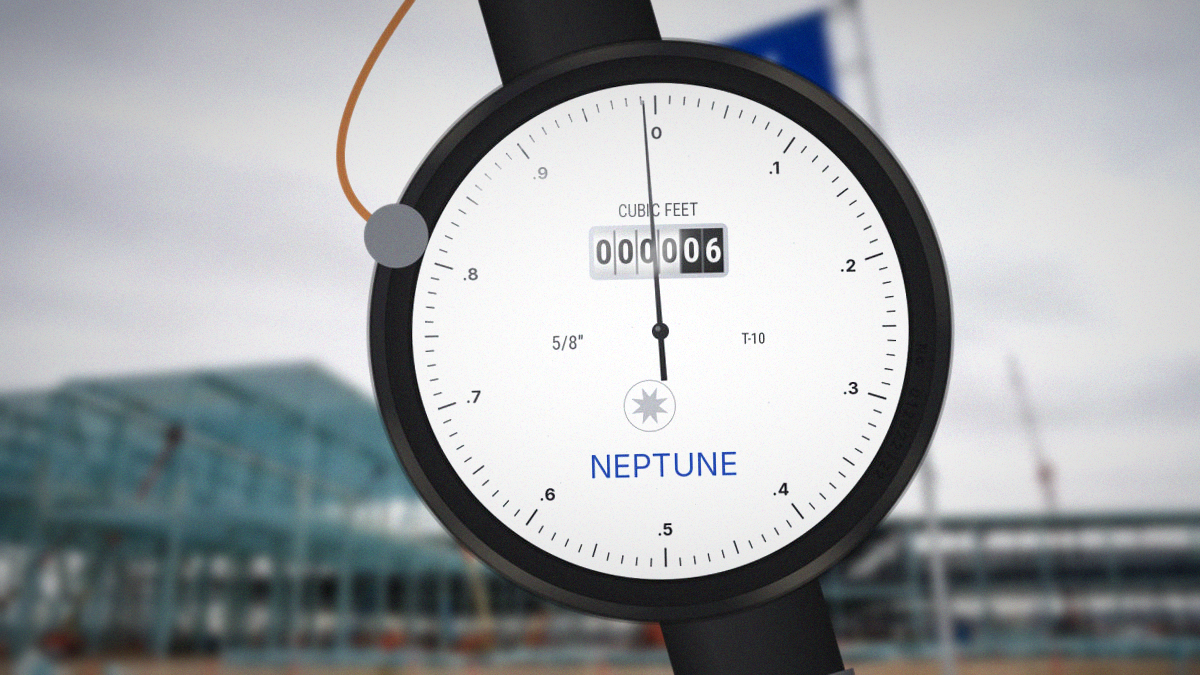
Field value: ft³ 5.99
